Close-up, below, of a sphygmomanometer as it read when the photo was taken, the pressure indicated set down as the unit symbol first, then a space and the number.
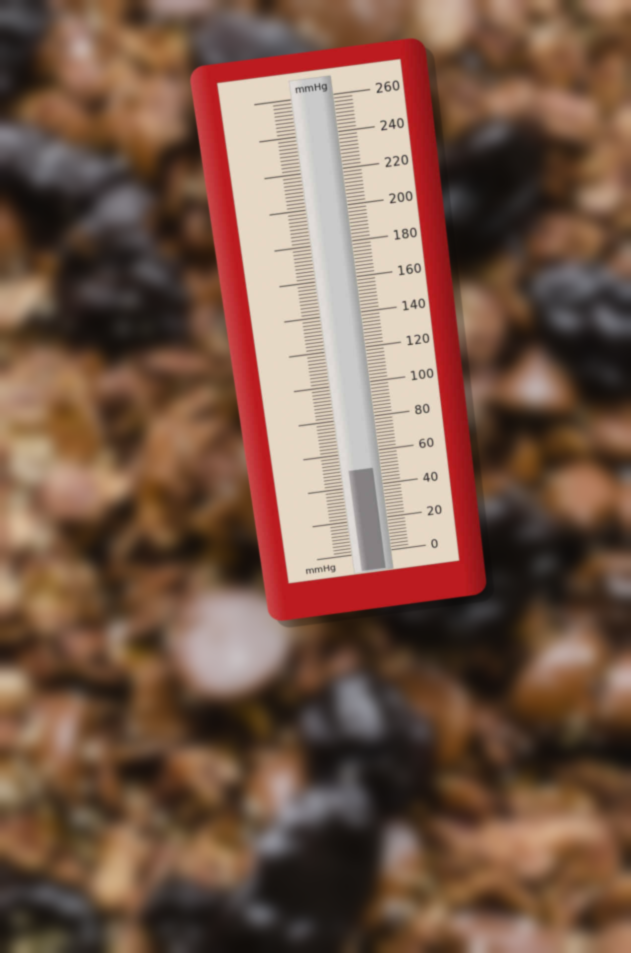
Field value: mmHg 50
